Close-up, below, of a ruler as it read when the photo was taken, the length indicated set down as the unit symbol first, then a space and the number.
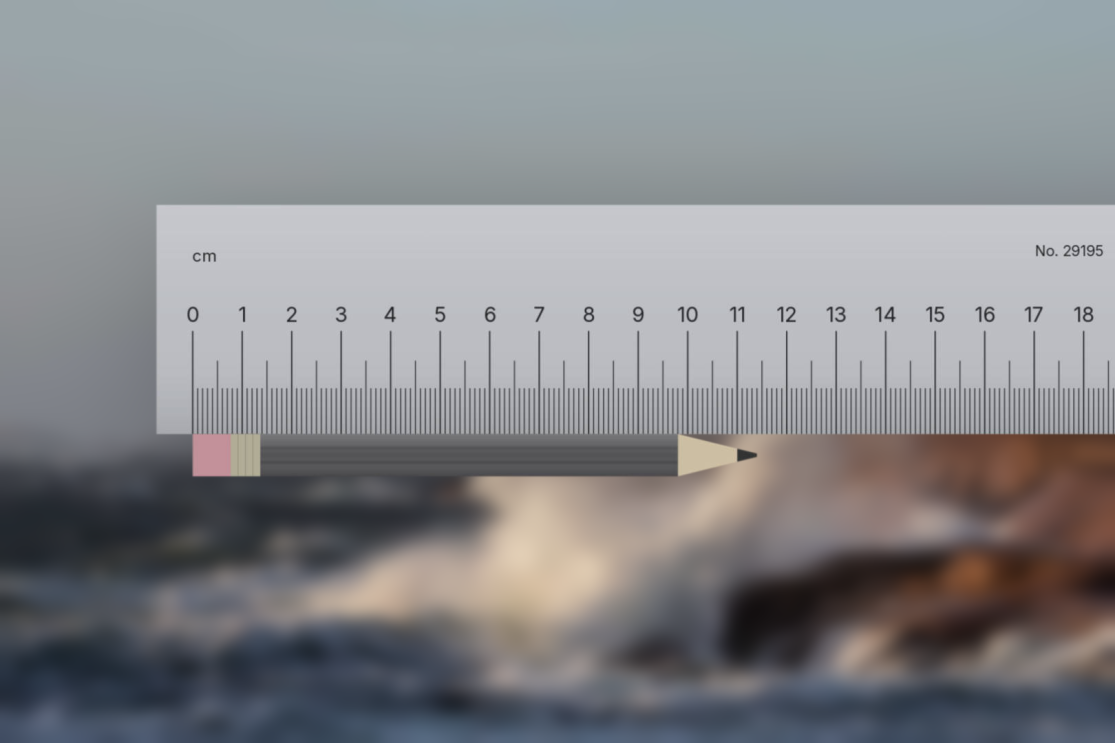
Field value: cm 11.4
